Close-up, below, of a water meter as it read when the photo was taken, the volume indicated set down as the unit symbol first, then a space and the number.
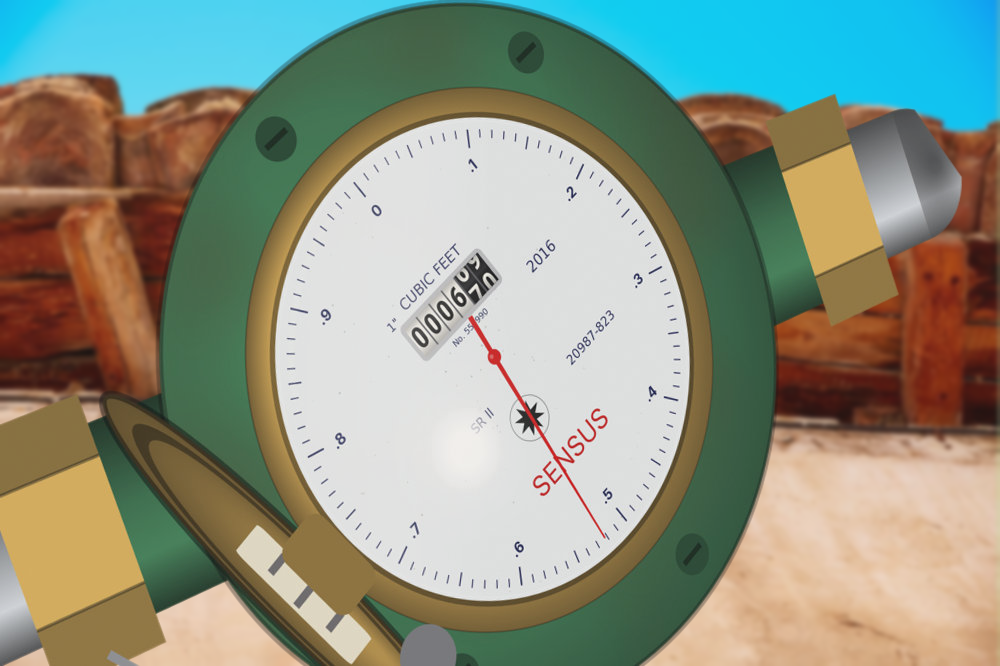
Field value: ft³ 669.52
